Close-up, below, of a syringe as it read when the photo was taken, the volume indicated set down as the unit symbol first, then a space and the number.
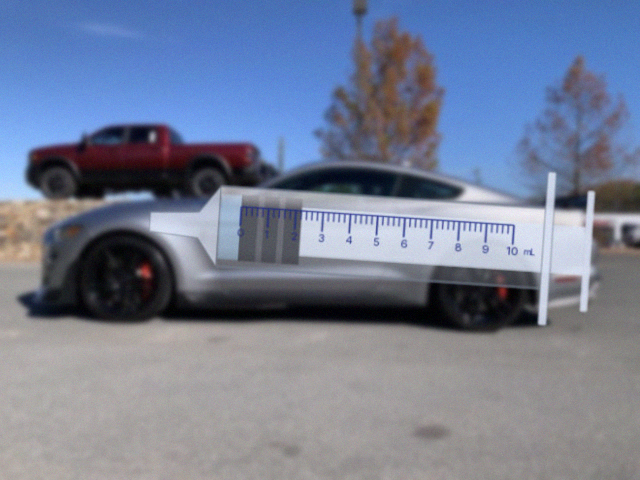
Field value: mL 0
